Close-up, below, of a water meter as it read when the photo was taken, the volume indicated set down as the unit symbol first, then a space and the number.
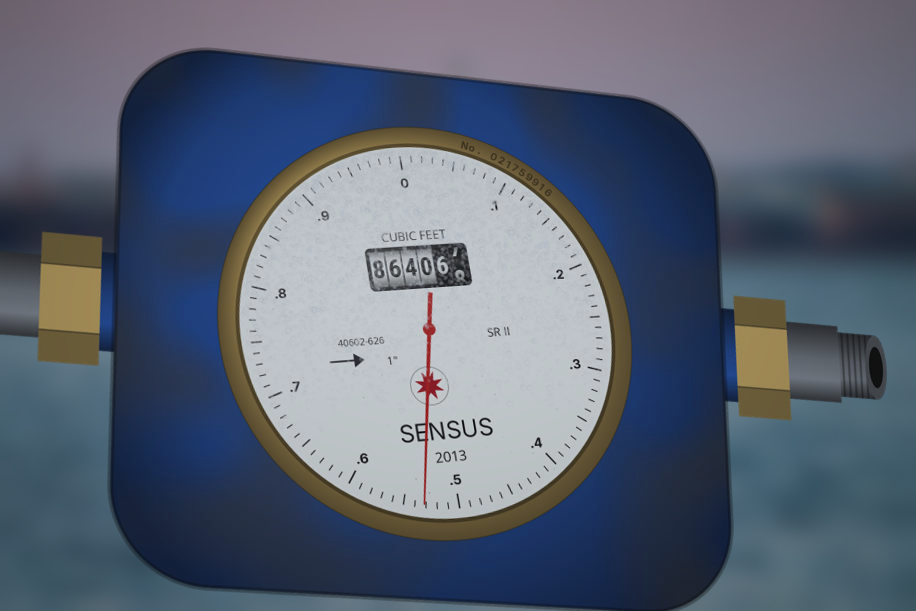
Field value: ft³ 864067.53
